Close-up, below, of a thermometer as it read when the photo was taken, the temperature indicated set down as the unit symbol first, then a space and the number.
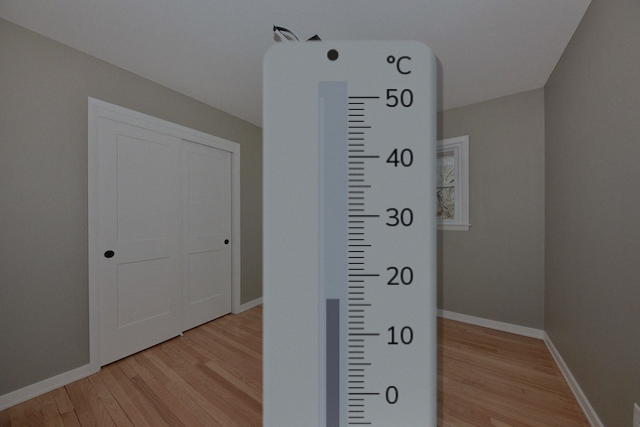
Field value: °C 16
